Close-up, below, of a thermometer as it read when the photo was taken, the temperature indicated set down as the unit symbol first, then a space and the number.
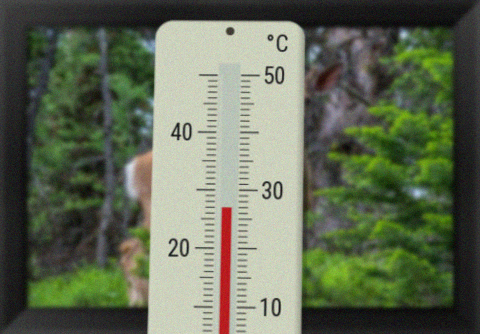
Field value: °C 27
